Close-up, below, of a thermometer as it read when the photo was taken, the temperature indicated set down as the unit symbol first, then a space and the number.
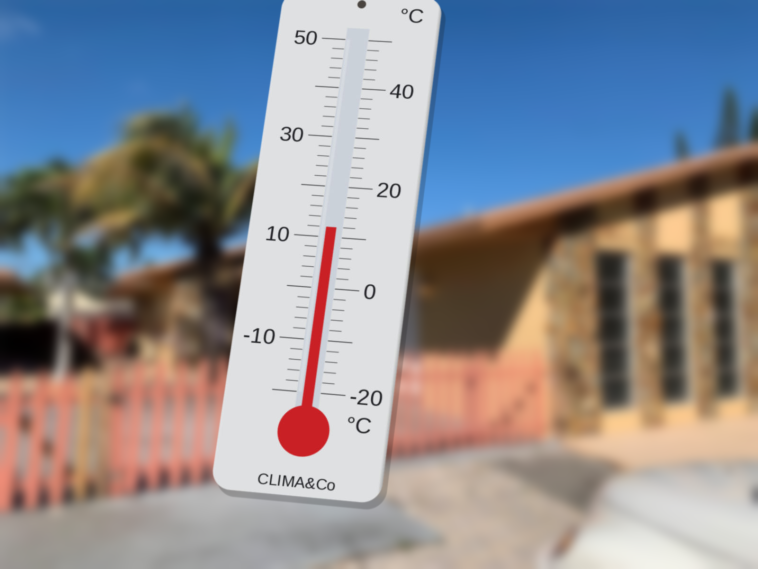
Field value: °C 12
